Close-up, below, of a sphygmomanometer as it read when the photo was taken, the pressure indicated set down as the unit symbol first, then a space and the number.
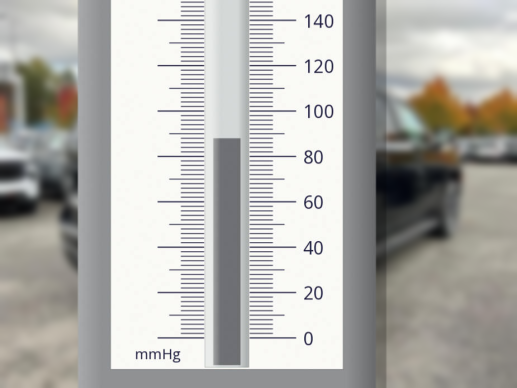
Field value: mmHg 88
